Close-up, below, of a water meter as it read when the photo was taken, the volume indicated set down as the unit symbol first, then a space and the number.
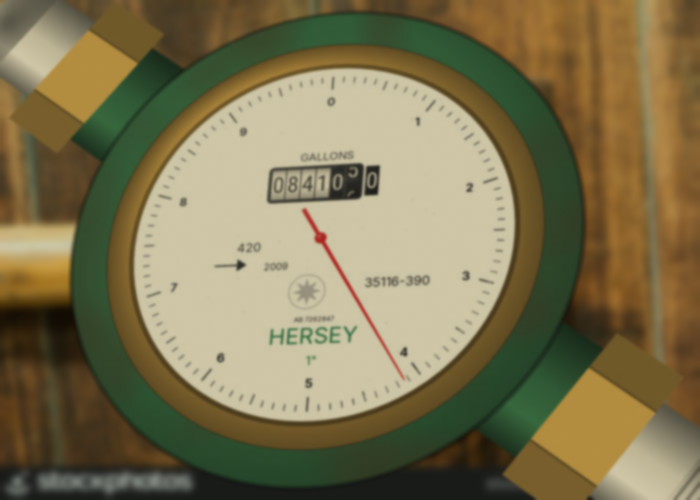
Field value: gal 841054.1
